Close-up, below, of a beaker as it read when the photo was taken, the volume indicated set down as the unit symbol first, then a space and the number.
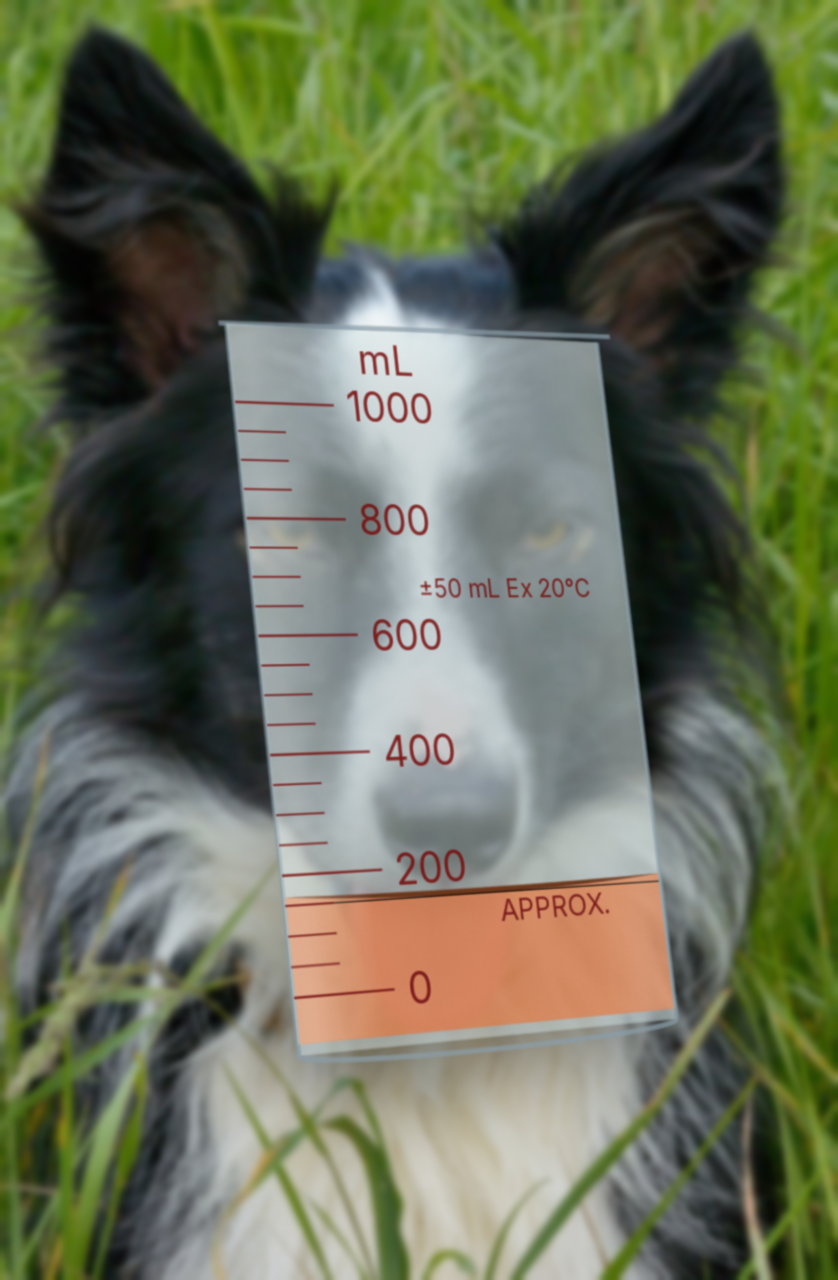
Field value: mL 150
